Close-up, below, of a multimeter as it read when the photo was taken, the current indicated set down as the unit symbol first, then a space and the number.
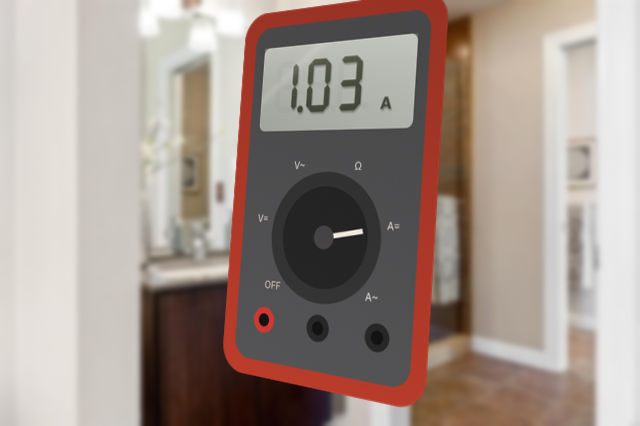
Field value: A 1.03
